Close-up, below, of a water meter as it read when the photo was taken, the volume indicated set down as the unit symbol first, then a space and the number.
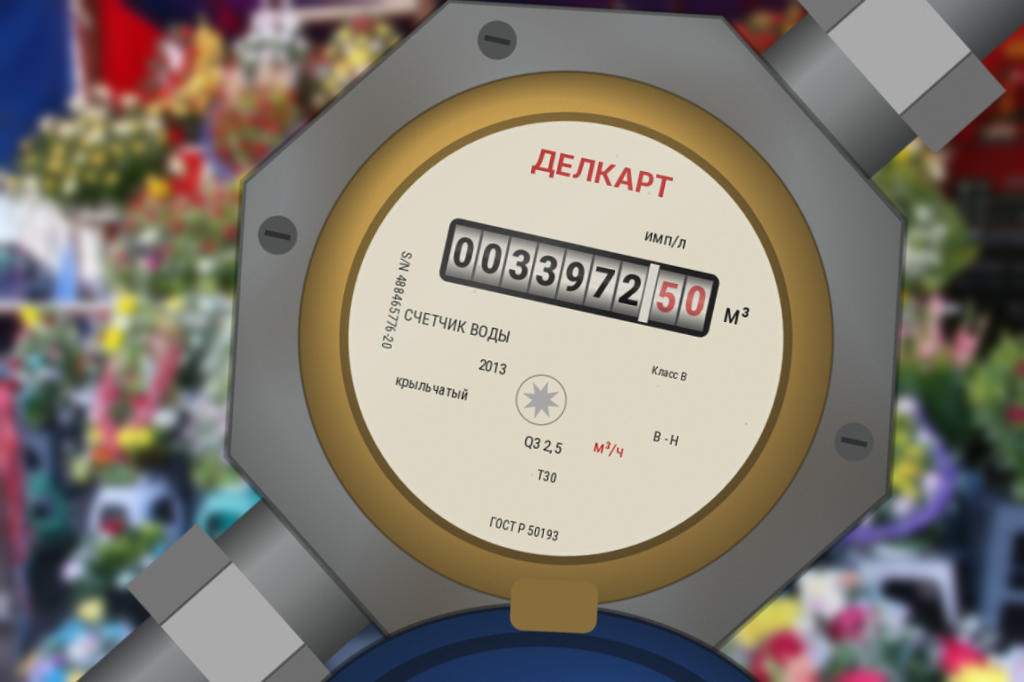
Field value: m³ 33972.50
